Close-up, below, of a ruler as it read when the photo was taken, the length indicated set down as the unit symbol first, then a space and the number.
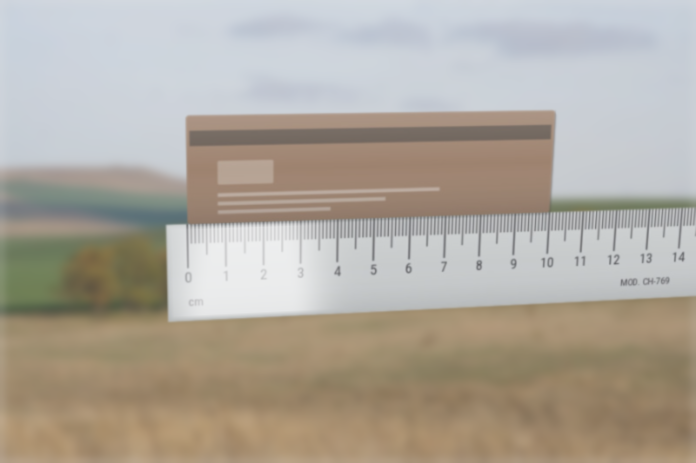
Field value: cm 10
